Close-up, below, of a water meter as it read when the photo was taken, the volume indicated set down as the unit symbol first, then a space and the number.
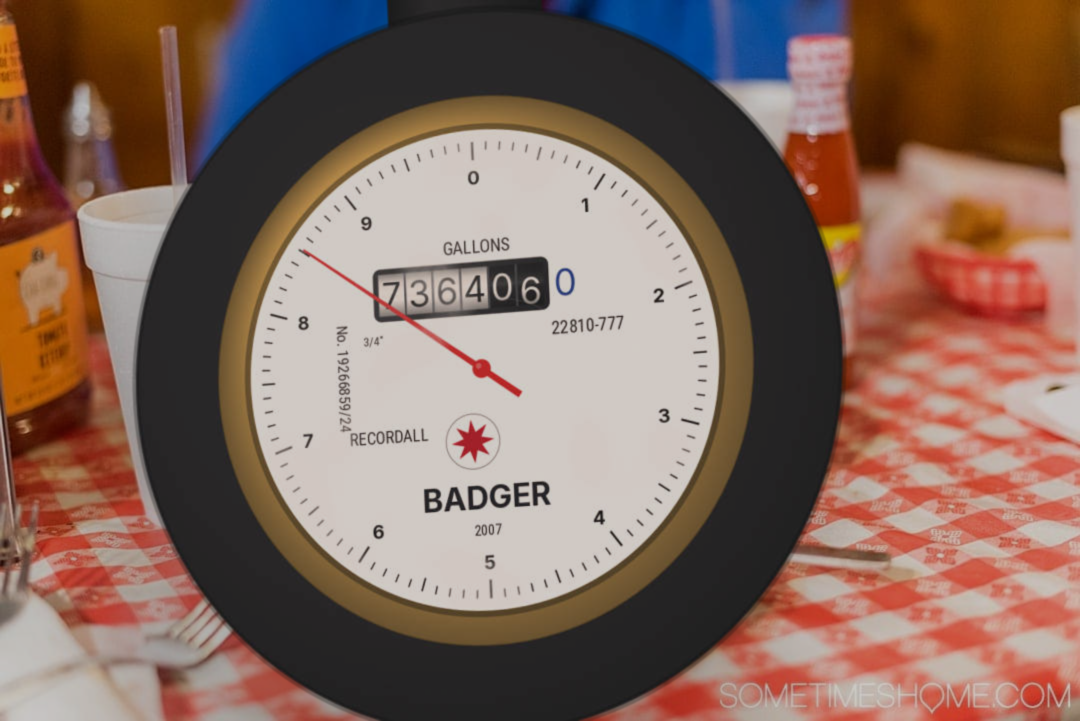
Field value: gal 7364058.5
